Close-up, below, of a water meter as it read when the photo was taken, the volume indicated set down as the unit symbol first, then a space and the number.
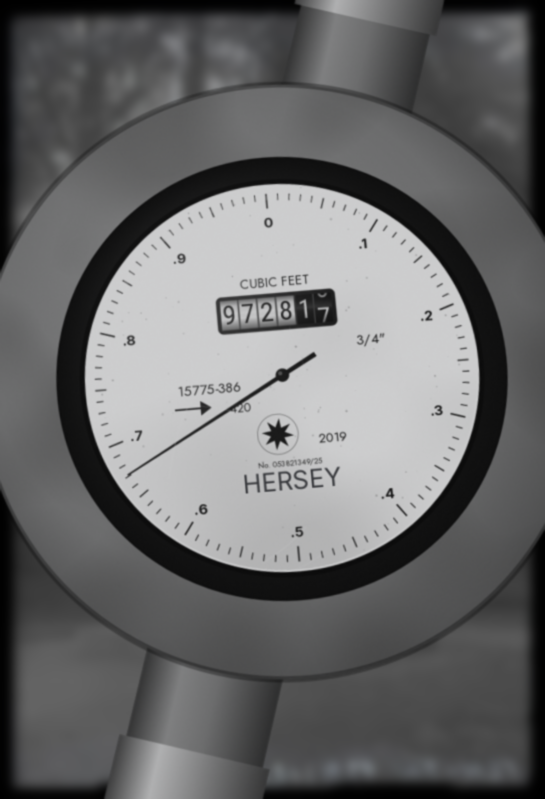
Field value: ft³ 972816.67
